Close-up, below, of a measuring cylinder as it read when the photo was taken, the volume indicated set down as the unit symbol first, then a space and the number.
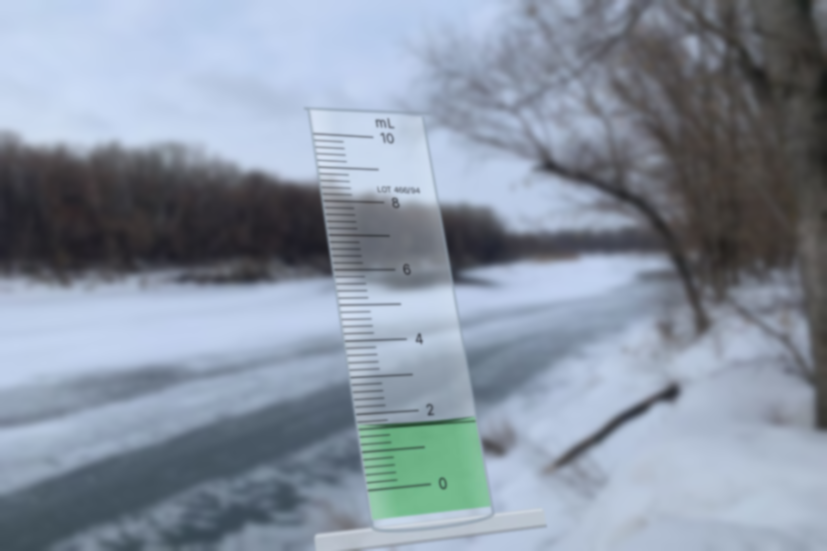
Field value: mL 1.6
